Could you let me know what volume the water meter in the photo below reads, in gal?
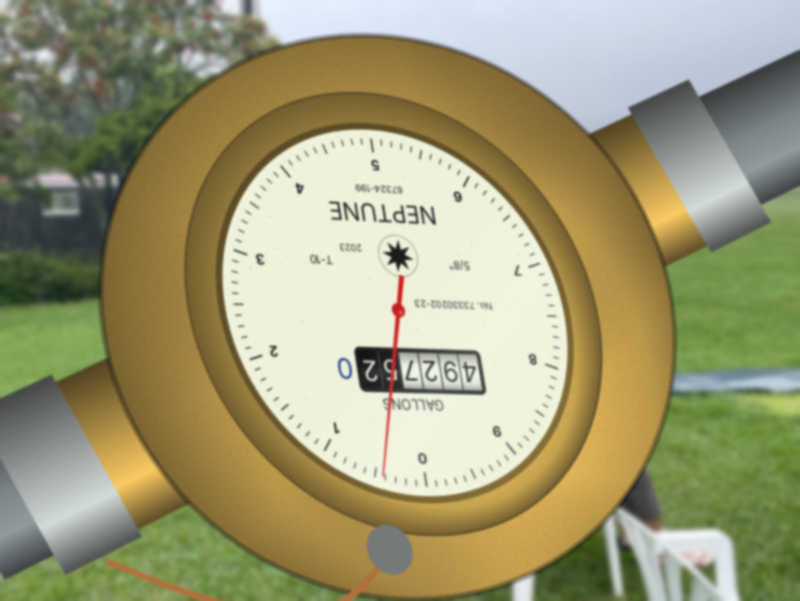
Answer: 4927520.4 gal
